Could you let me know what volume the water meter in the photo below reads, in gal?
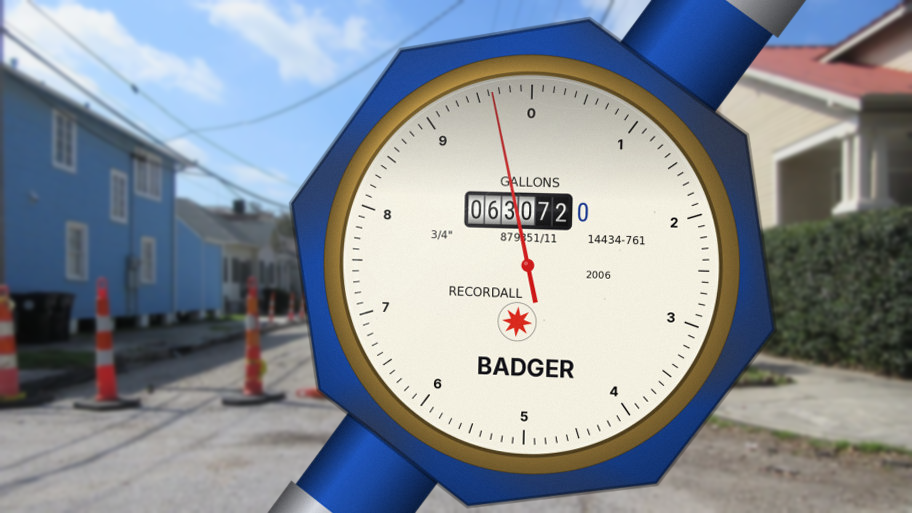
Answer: 630719.6 gal
